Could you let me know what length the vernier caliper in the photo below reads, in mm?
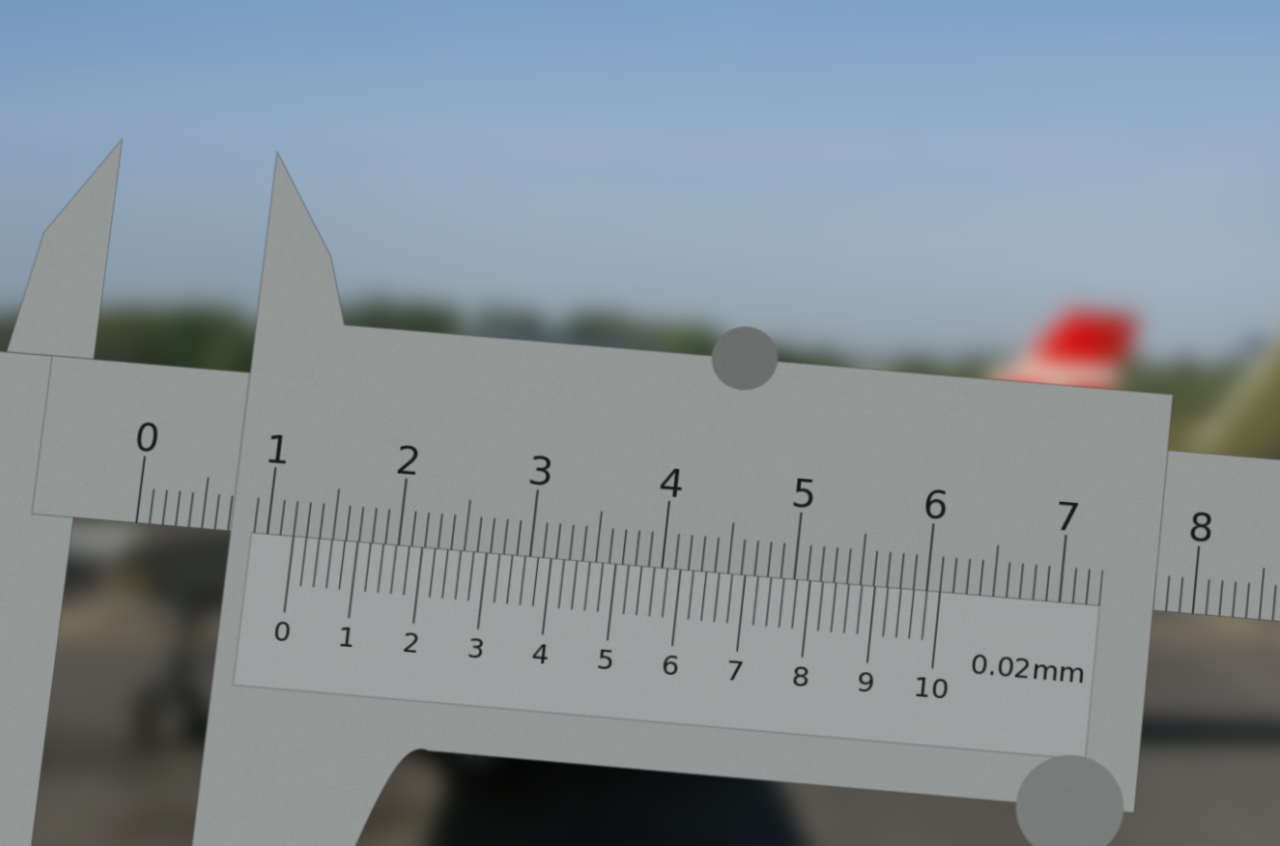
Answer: 12.0 mm
